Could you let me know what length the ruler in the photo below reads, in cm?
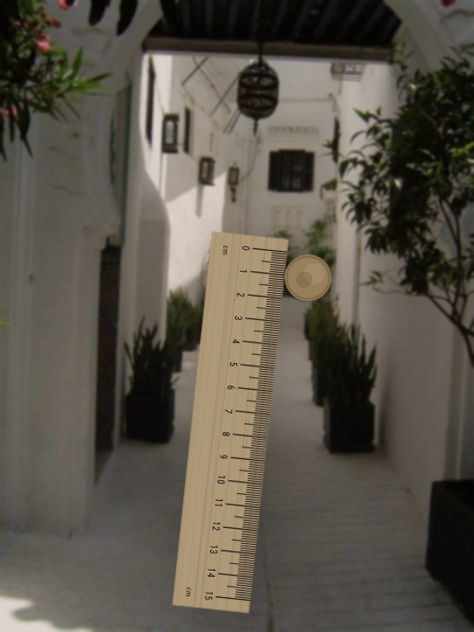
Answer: 2 cm
